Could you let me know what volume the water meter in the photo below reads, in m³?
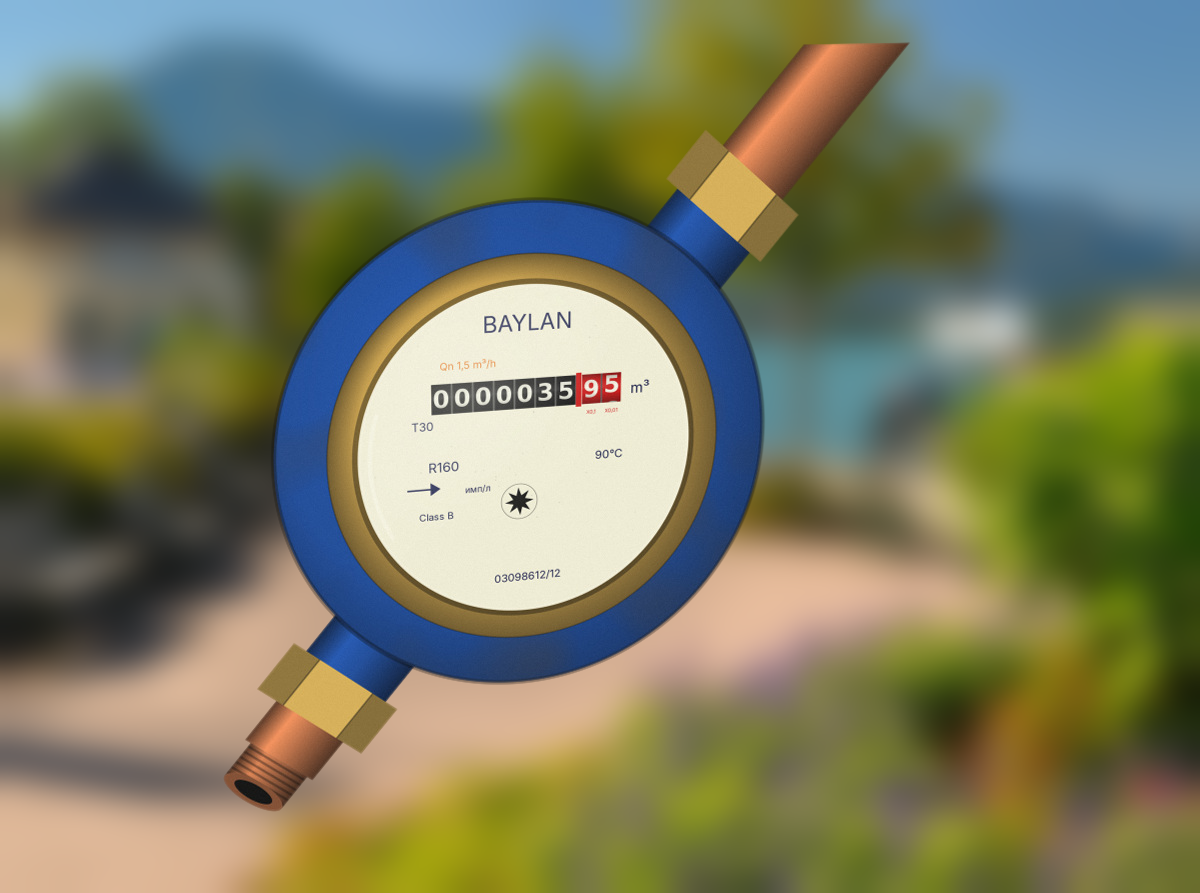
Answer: 35.95 m³
